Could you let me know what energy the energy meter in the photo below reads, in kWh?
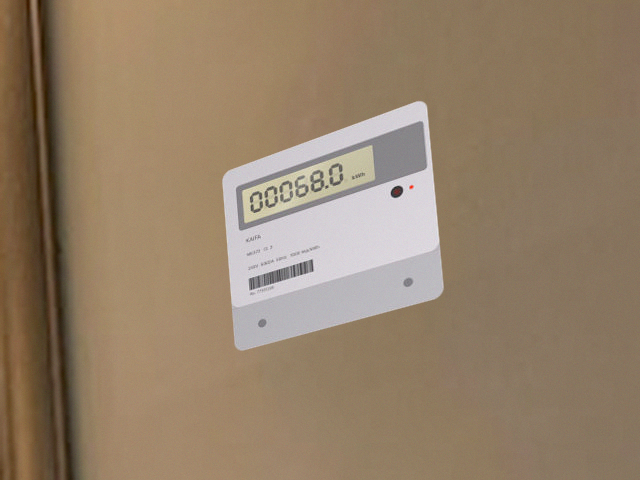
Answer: 68.0 kWh
